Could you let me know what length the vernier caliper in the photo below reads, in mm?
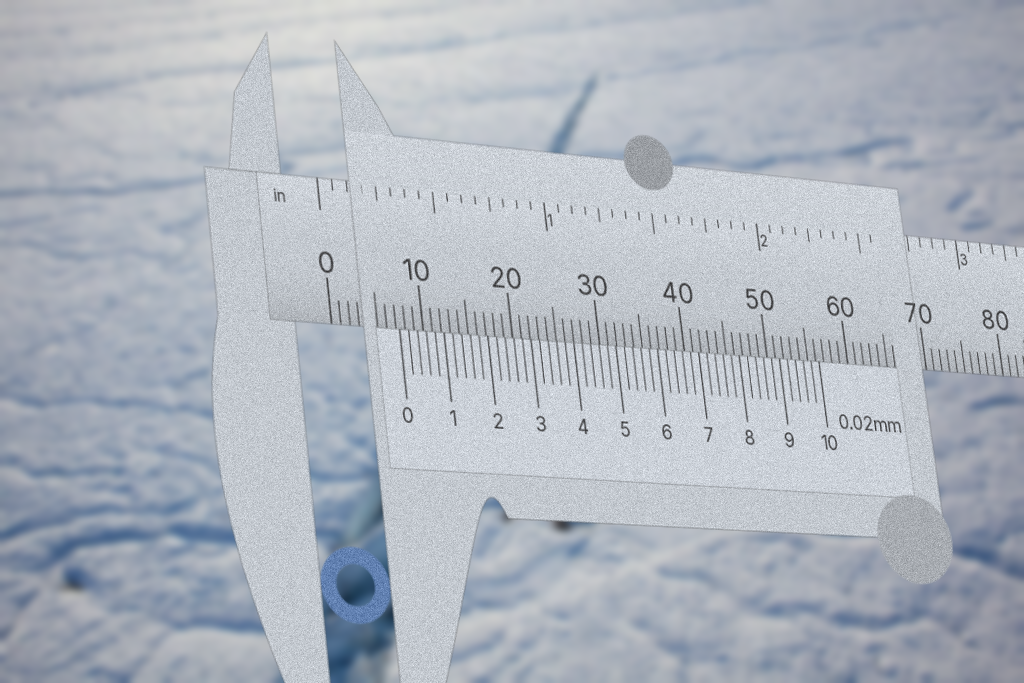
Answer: 7.4 mm
